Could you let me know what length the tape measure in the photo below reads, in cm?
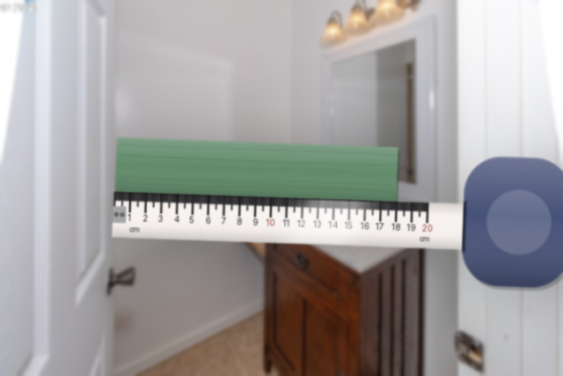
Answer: 18 cm
